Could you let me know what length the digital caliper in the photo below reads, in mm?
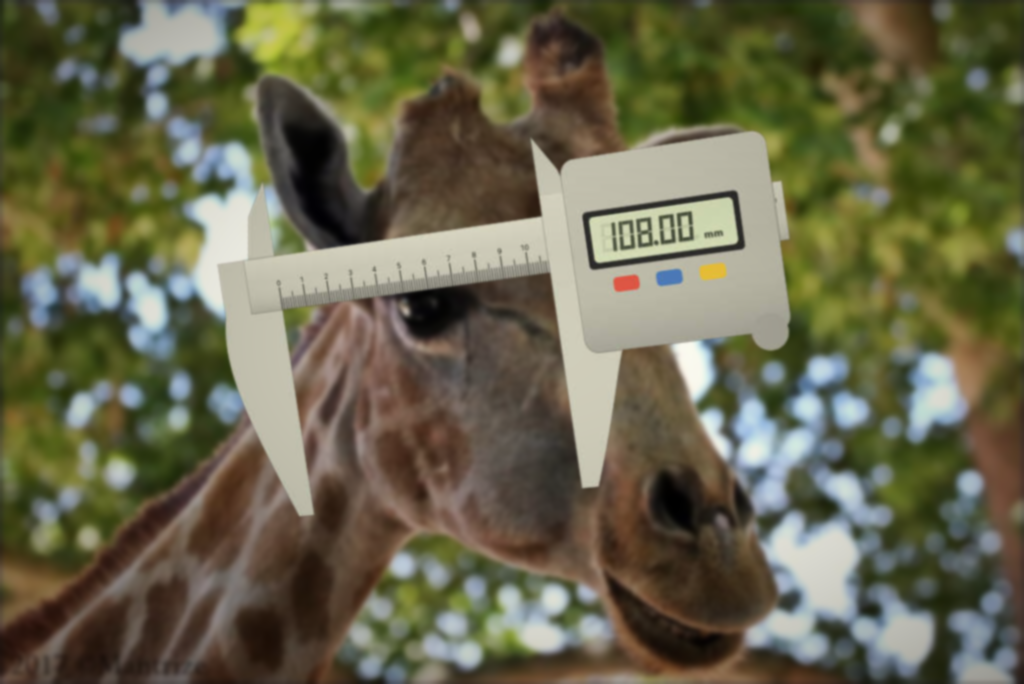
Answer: 108.00 mm
